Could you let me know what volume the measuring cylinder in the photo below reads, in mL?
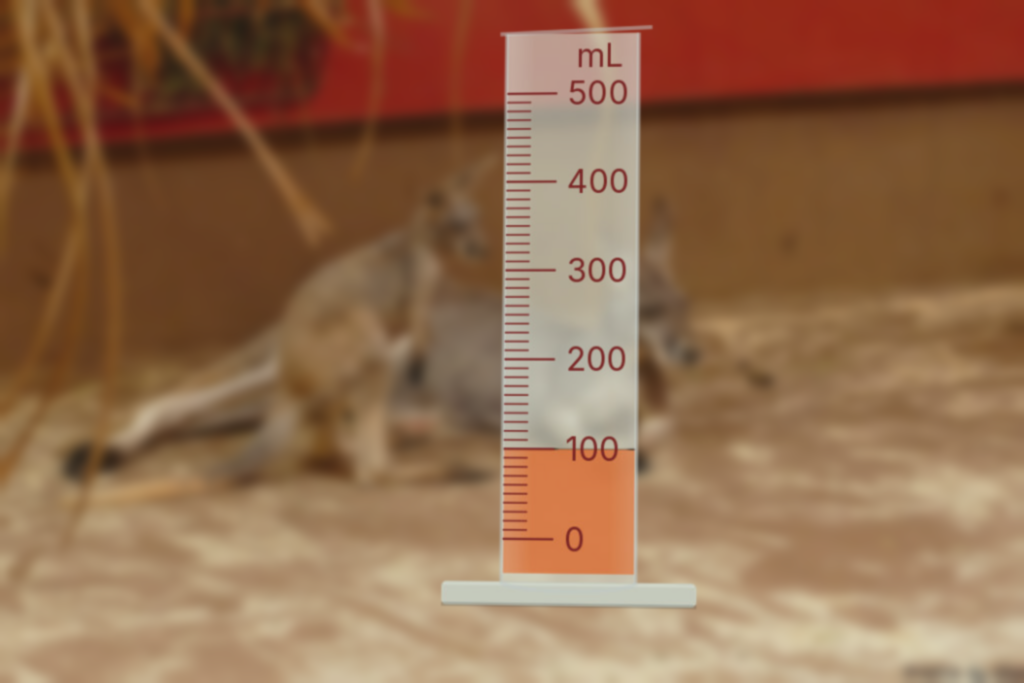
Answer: 100 mL
